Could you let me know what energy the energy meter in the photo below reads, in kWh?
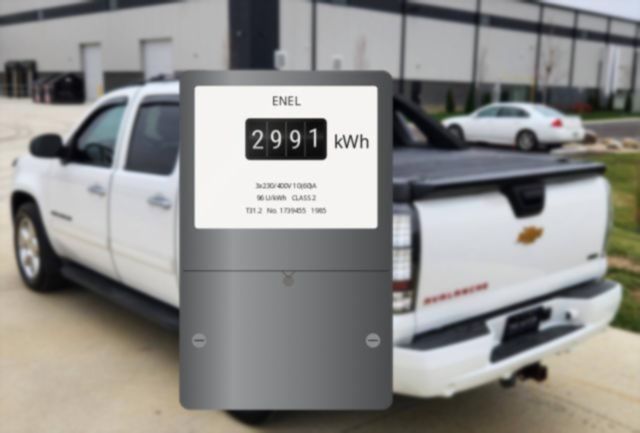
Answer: 2991 kWh
